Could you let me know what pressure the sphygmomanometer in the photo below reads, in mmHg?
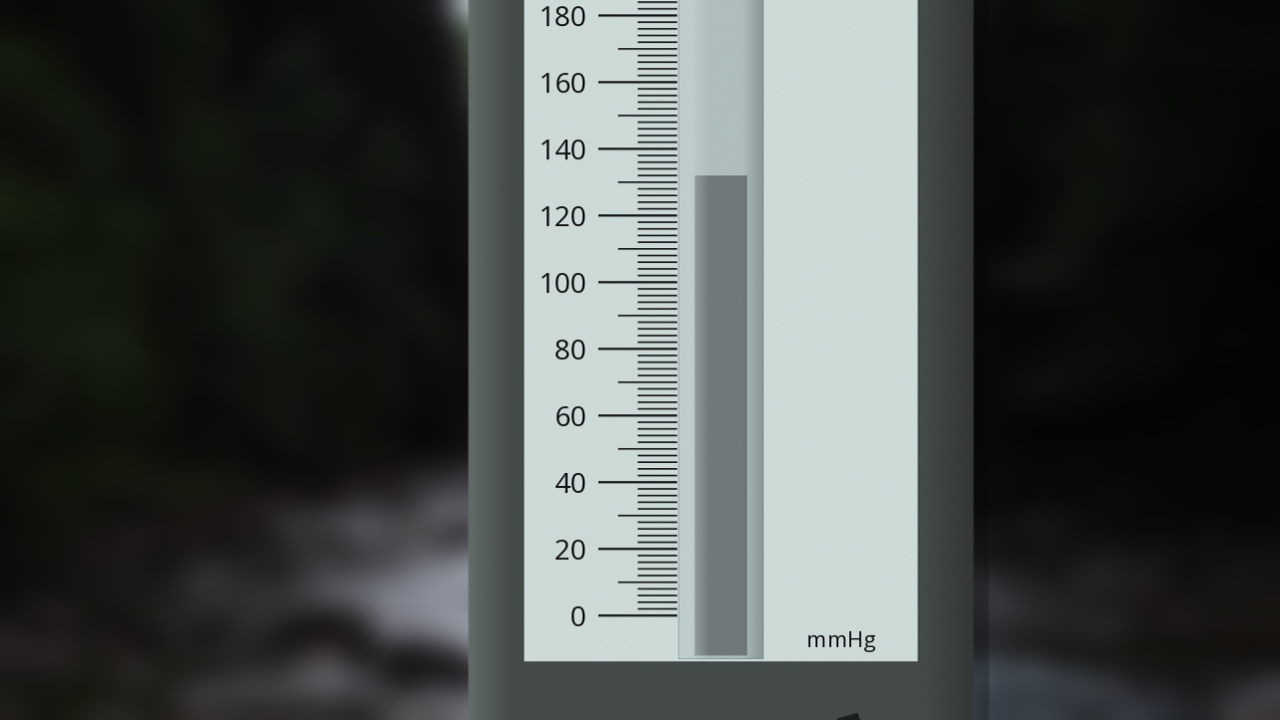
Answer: 132 mmHg
